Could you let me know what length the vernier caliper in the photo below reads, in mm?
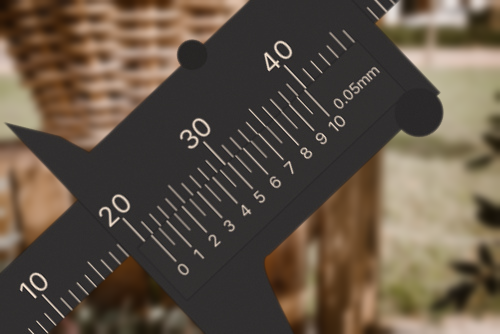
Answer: 20.8 mm
